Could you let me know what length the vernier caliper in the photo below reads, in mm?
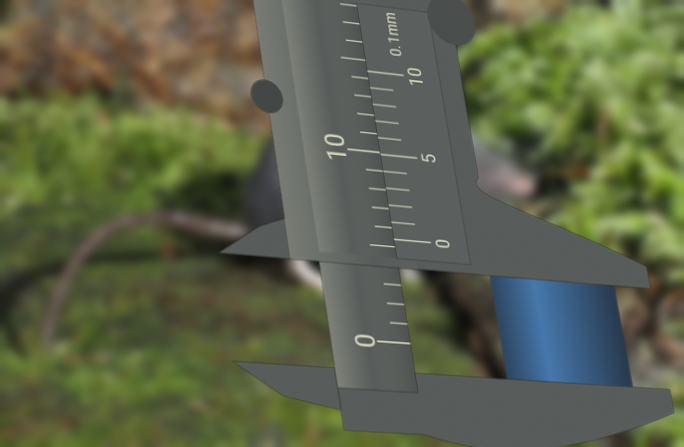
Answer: 5.4 mm
